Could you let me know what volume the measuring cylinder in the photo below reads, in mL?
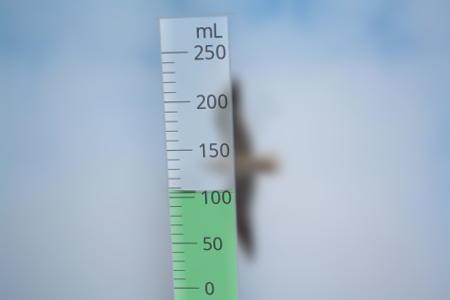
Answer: 105 mL
